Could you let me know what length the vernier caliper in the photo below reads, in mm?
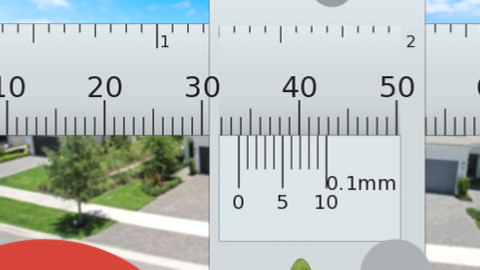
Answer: 33.8 mm
